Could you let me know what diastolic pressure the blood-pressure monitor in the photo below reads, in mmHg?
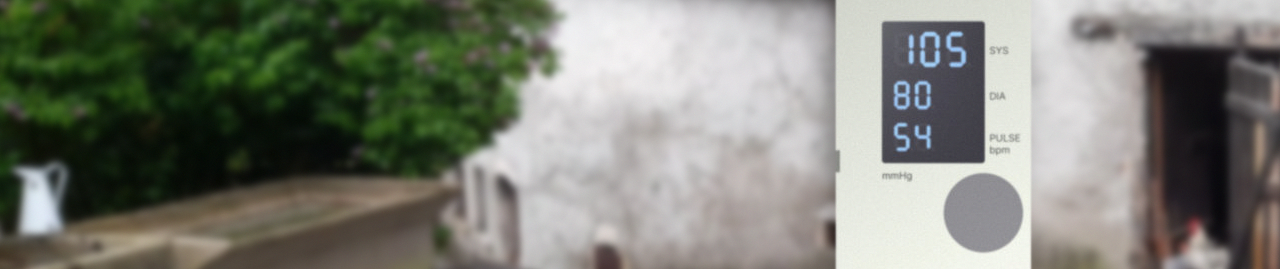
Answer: 80 mmHg
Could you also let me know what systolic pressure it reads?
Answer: 105 mmHg
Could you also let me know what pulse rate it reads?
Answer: 54 bpm
